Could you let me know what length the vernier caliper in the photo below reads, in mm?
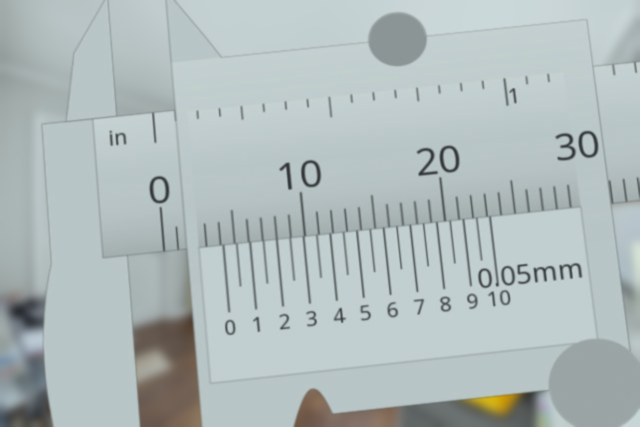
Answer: 4.2 mm
